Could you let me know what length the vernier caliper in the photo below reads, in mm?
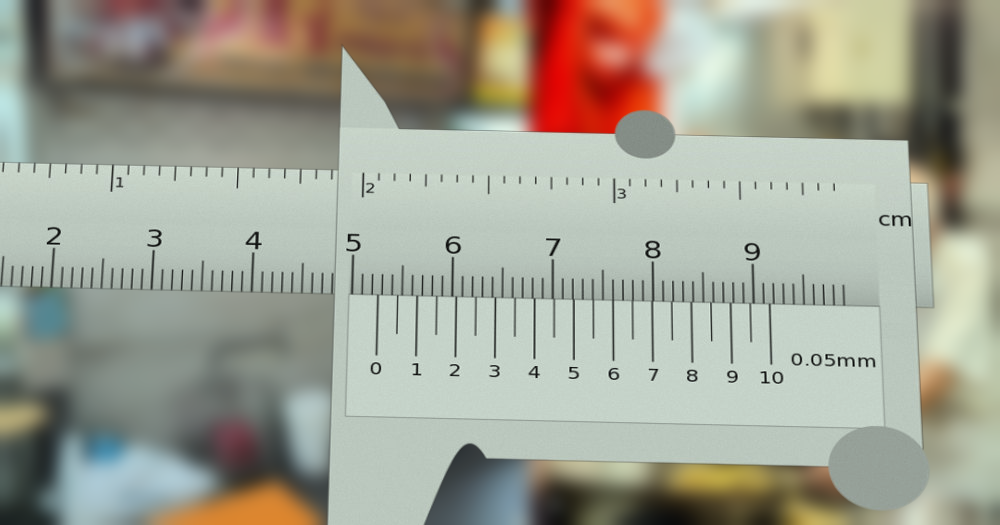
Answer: 52.6 mm
